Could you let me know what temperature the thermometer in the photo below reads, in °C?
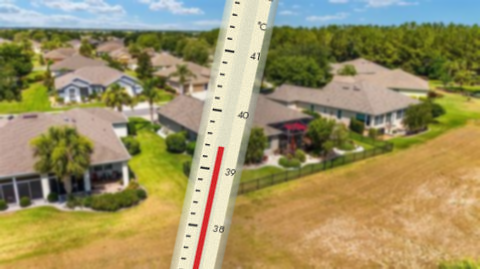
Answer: 39.4 °C
